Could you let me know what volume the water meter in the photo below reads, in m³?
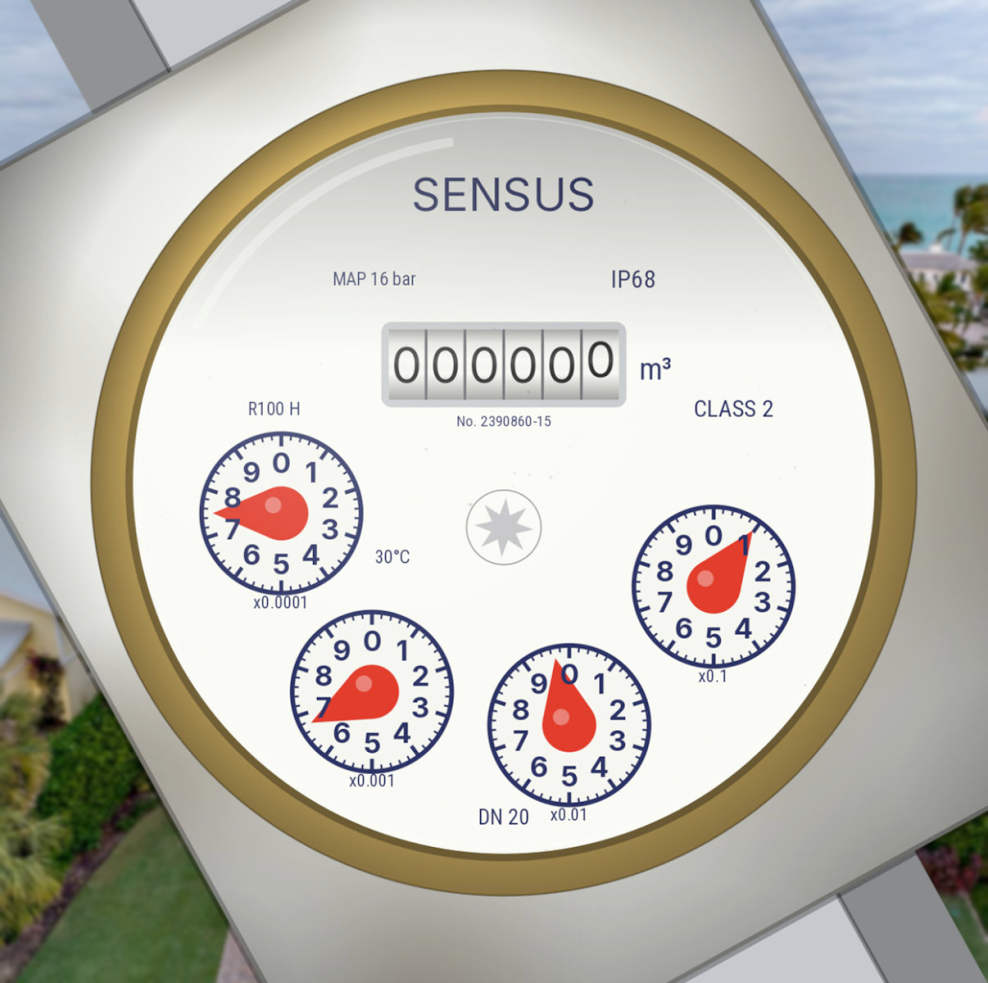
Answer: 0.0967 m³
